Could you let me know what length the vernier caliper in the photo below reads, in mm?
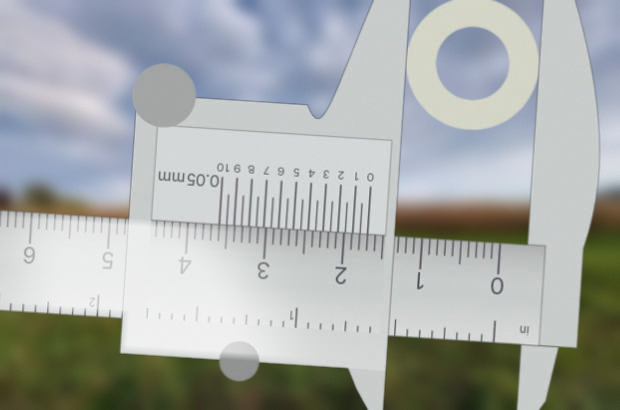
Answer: 17.0 mm
